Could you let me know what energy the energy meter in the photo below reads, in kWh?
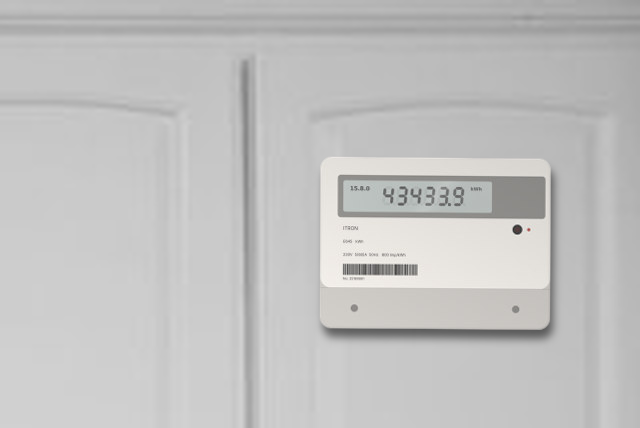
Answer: 43433.9 kWh
